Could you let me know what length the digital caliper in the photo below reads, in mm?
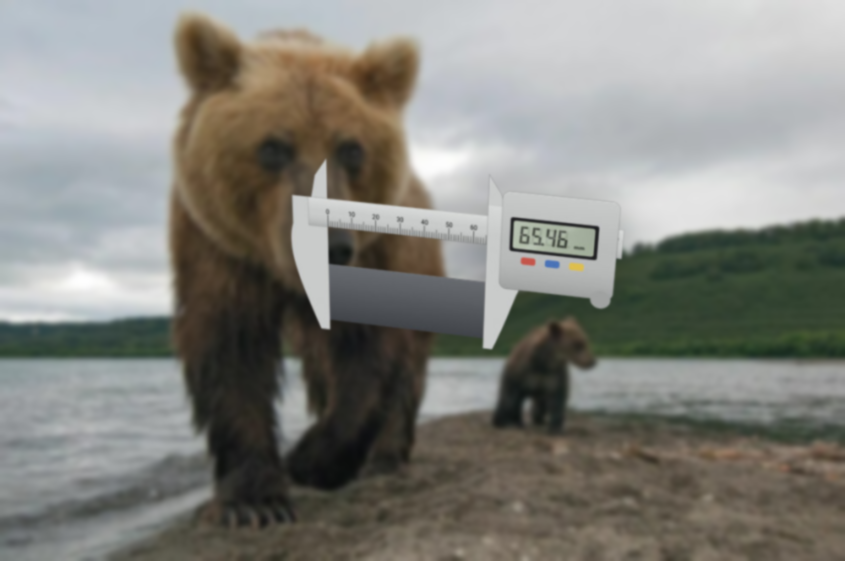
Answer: 65.46 mm
